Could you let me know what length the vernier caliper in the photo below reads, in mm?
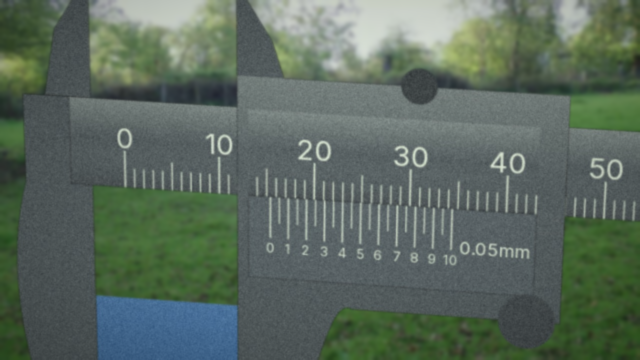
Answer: 15.4 mm
